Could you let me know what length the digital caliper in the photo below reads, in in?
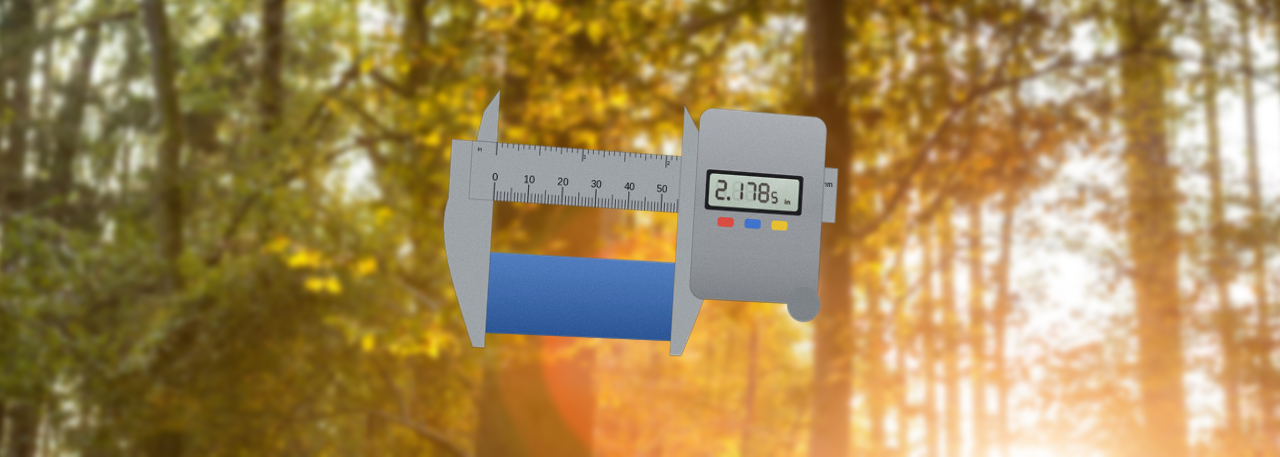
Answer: 2.1785 in
